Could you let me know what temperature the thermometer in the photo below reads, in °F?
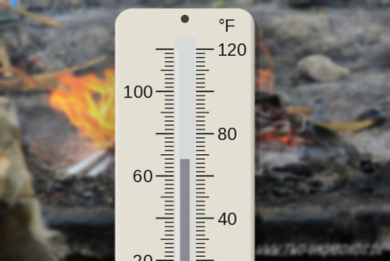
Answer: 68 °F
